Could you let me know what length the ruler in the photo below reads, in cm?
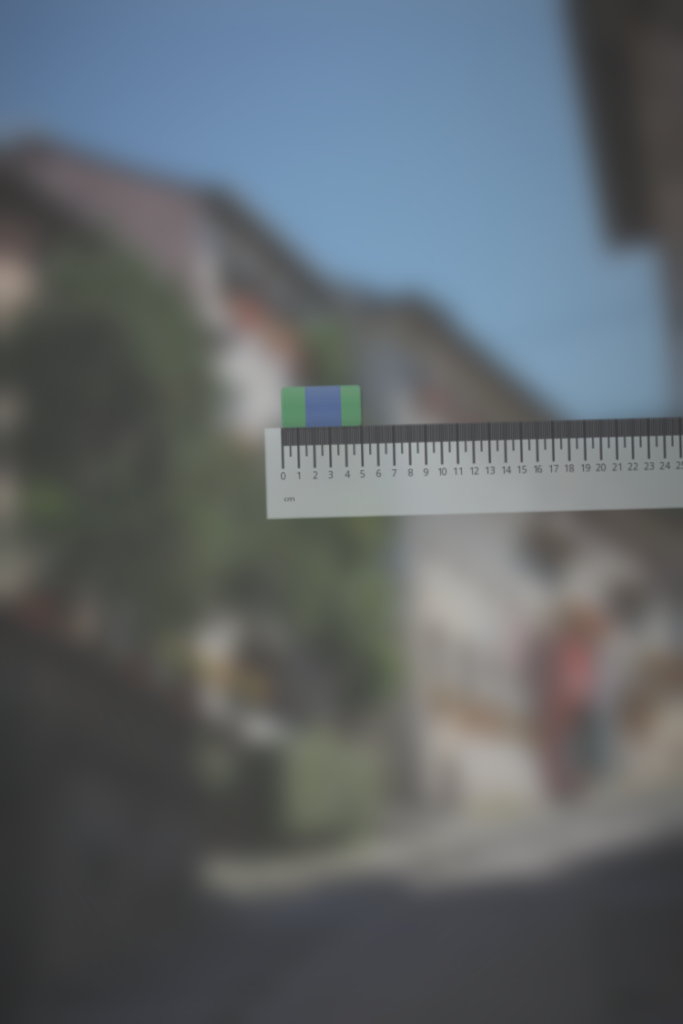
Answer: 5 cm
